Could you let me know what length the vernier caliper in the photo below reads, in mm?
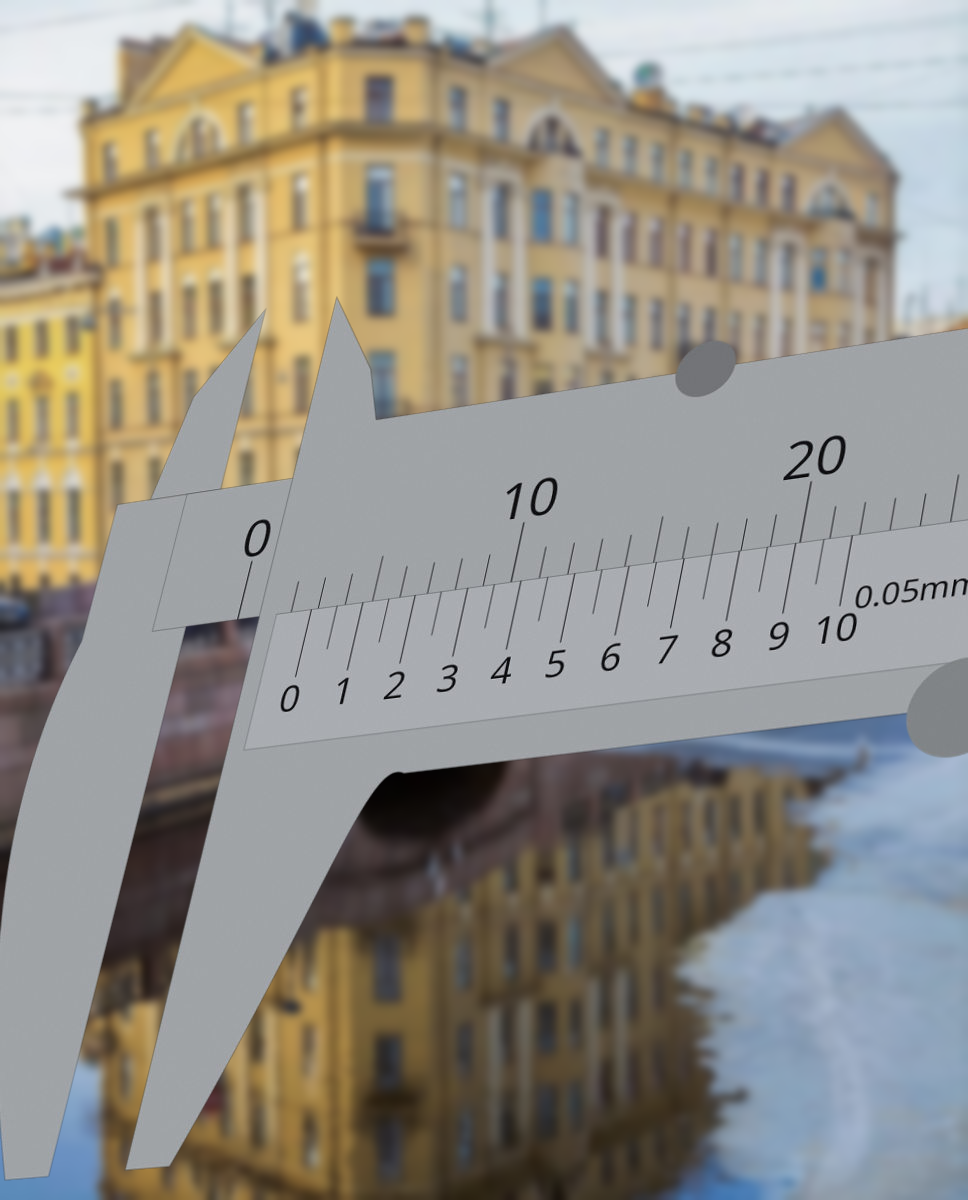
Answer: 2.75 mm
